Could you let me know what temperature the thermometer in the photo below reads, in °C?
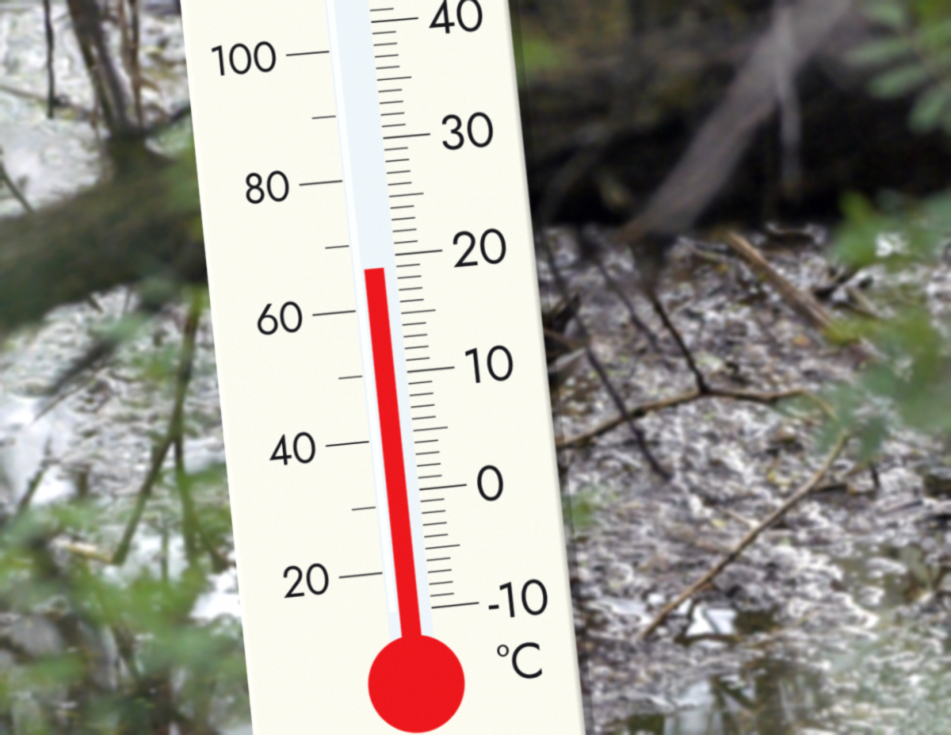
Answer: 19 °C
